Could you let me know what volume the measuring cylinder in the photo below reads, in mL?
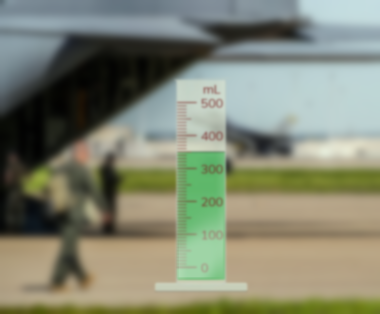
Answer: 350 mL
